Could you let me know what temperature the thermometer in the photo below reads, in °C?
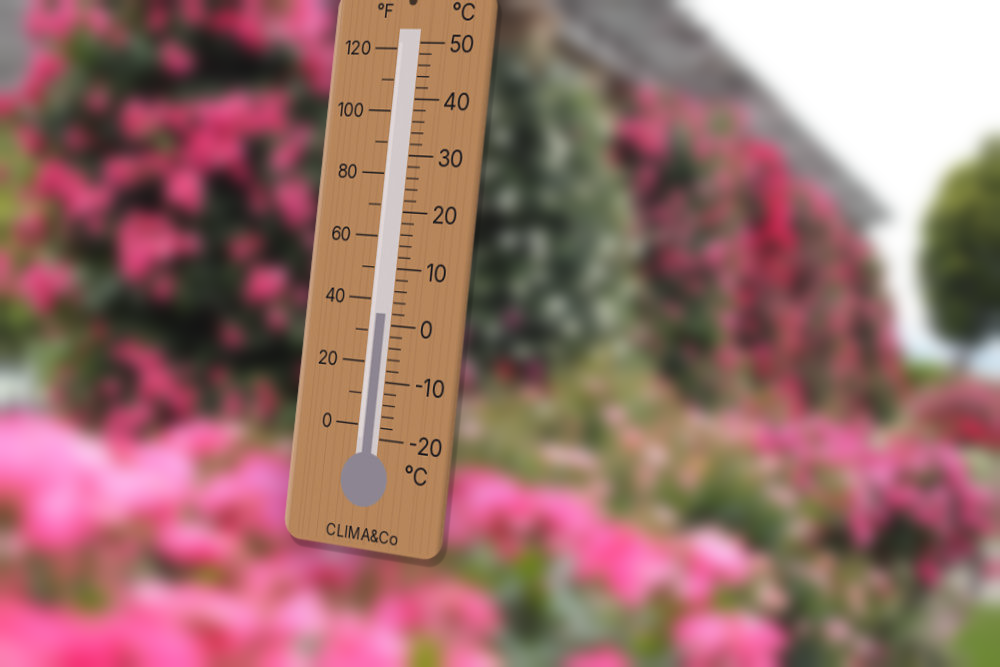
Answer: 2 °C
